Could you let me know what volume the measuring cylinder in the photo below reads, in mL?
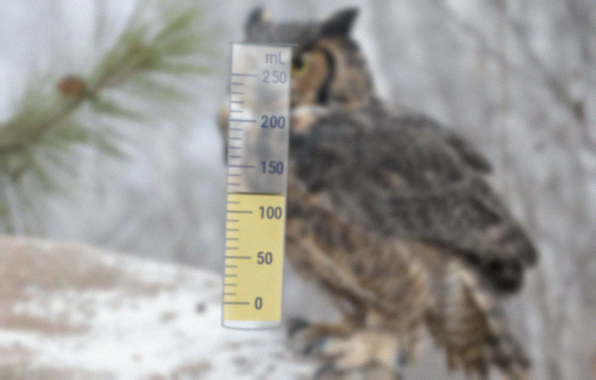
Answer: 120 mL
